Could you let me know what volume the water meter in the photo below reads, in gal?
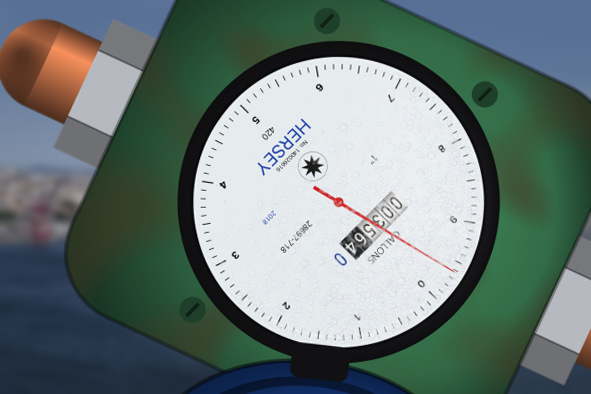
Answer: 35639.6 gal
